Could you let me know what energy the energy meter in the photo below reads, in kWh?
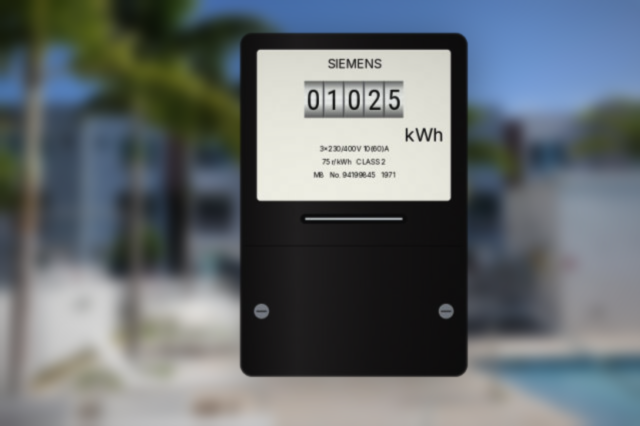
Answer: 1025 kWh
